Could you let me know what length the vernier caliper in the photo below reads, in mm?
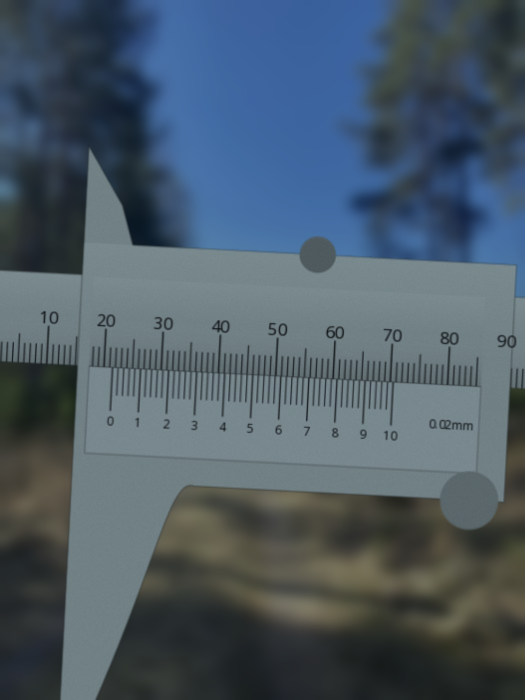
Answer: 21.5 mm
